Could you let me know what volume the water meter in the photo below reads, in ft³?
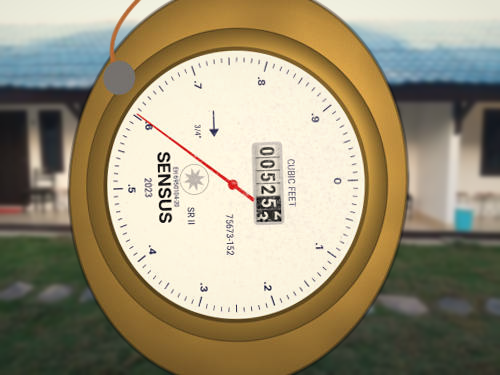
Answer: 5252.60 ft³
